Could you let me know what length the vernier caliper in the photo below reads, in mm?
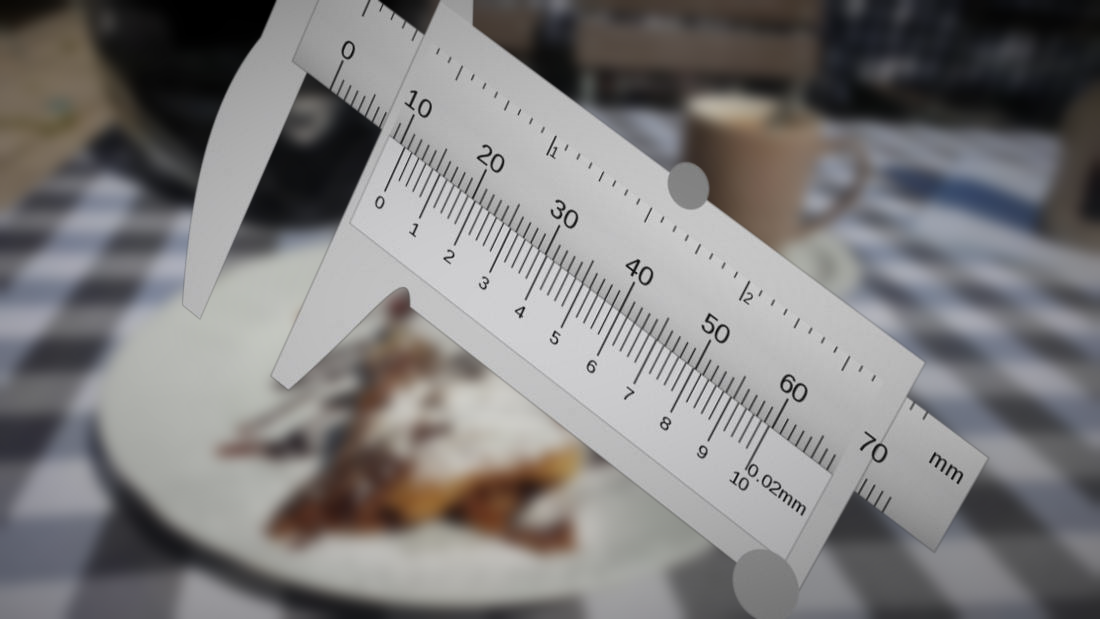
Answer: 10.6 mm
